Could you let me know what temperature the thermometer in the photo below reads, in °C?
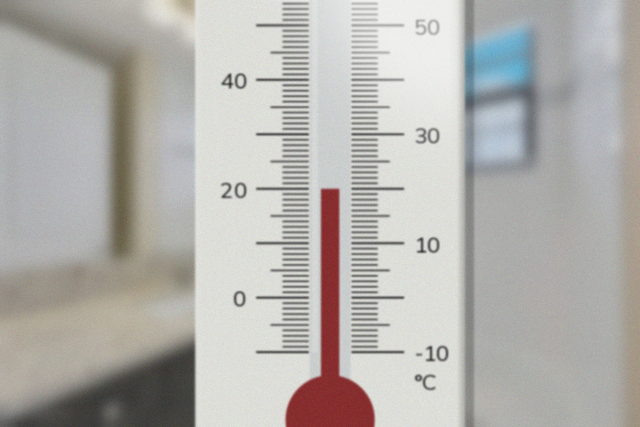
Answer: 20 °C
